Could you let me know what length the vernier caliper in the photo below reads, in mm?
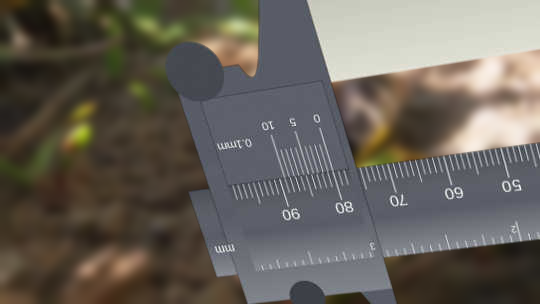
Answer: 80.0 mm
